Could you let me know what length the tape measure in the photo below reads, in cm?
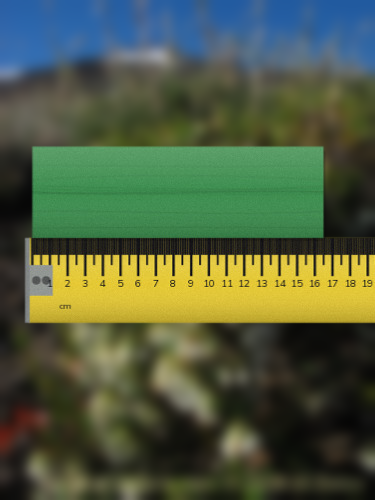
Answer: 16.5 cm
